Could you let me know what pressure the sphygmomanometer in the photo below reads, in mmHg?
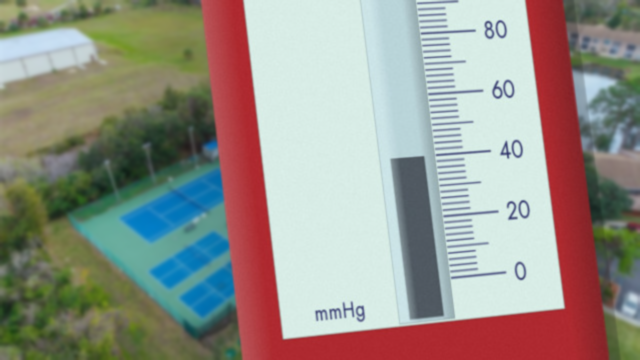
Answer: 40 mmHg
